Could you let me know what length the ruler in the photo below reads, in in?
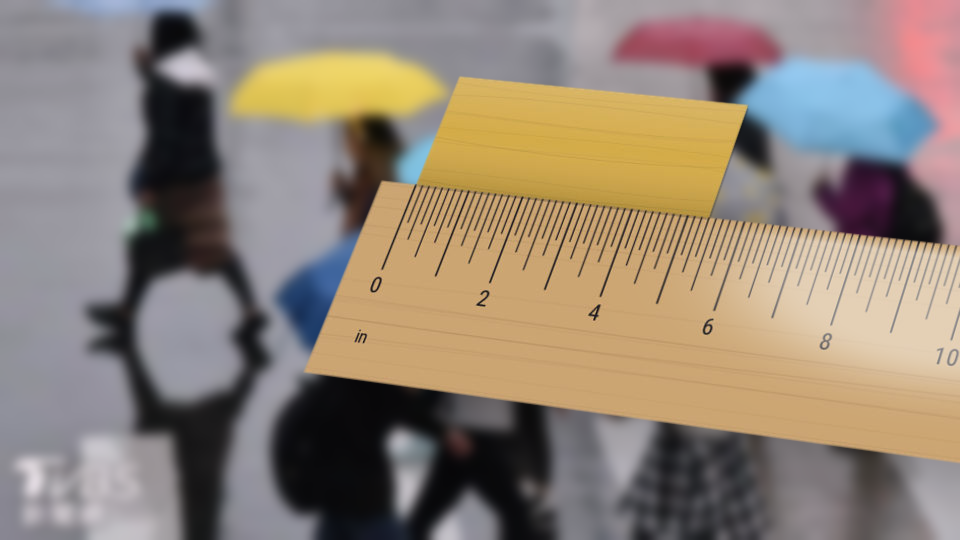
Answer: 5.375 in
